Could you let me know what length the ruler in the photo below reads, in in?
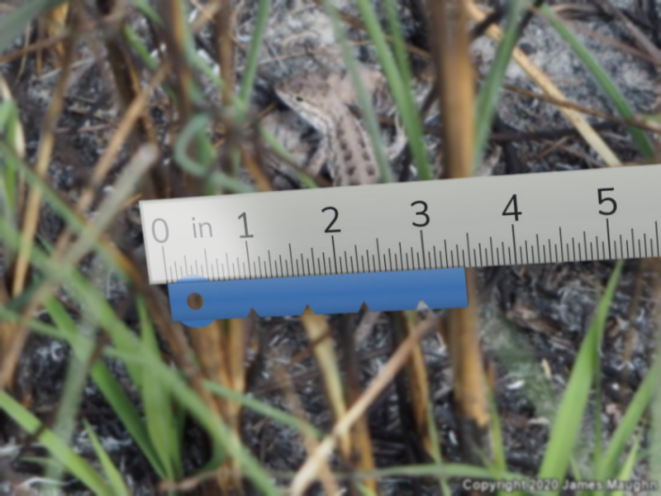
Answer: 3.4375 in
